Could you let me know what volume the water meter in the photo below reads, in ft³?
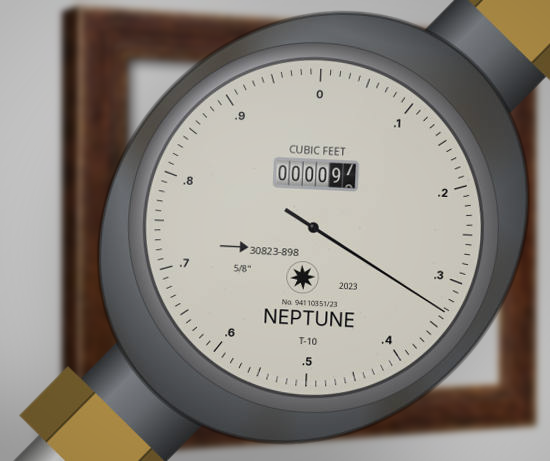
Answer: 97.33 ft³
